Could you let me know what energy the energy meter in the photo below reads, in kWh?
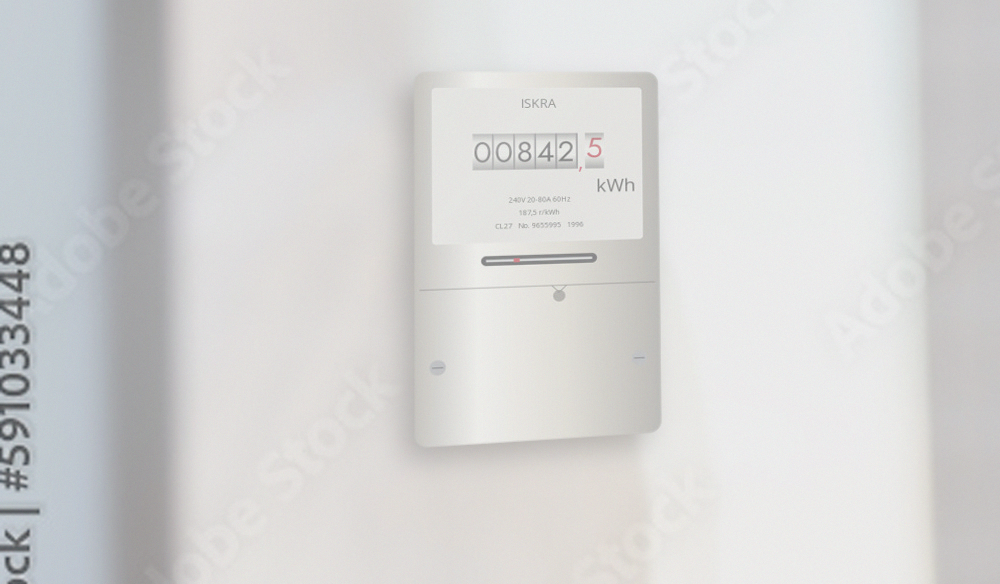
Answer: 842.5 kWh
